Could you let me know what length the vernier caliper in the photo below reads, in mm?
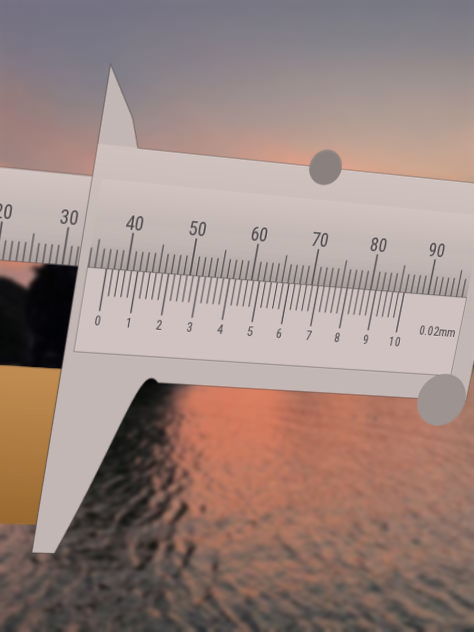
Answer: 36.8 mm
